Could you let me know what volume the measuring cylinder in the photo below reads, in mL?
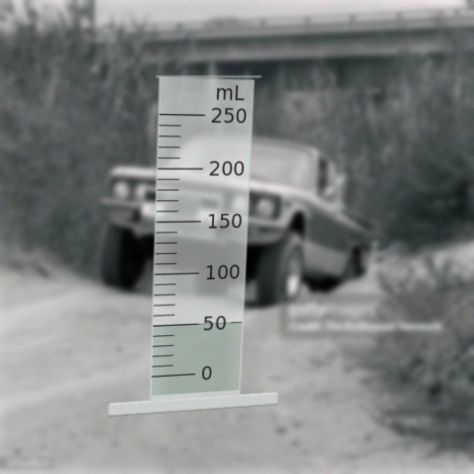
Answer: 50 mL
